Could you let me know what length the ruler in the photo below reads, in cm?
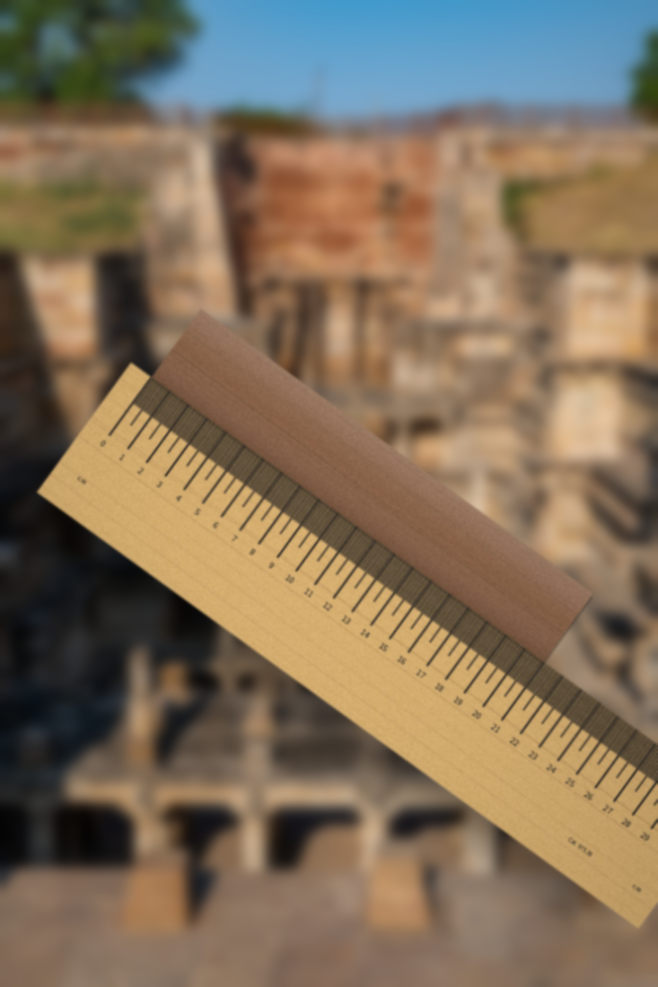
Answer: 21 cm
